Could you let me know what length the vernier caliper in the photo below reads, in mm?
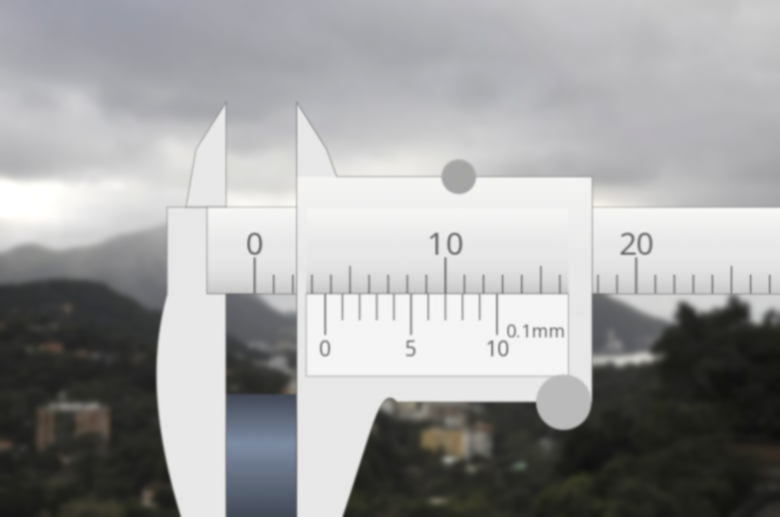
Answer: 3.7 mm
